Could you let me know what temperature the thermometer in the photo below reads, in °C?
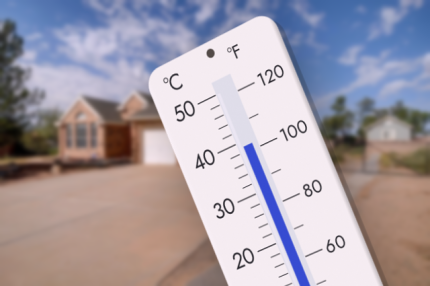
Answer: 39 °C
